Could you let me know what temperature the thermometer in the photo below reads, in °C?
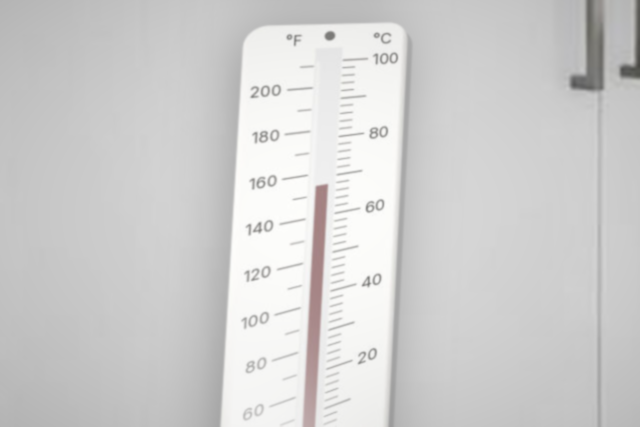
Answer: 68 °C
